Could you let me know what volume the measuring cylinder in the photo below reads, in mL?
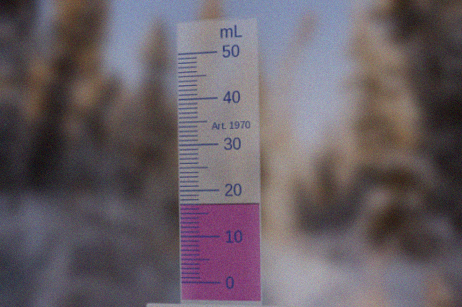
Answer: 17 mL
